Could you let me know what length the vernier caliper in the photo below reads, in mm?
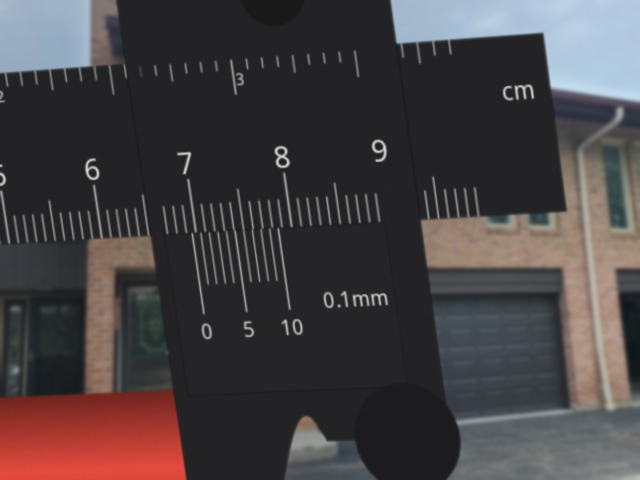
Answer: 69.6 mm
